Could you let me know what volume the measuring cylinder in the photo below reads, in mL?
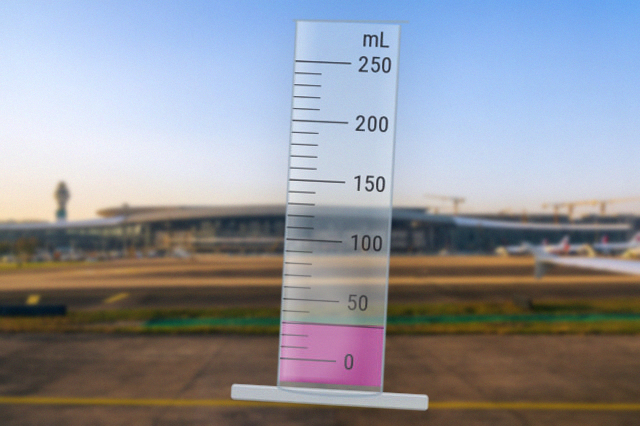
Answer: 30 mL
